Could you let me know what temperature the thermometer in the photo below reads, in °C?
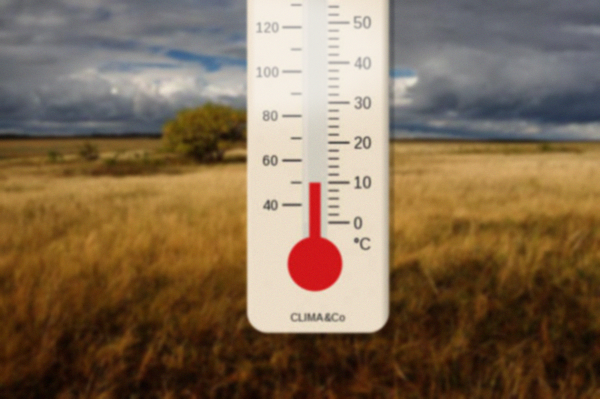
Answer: 10 °C
